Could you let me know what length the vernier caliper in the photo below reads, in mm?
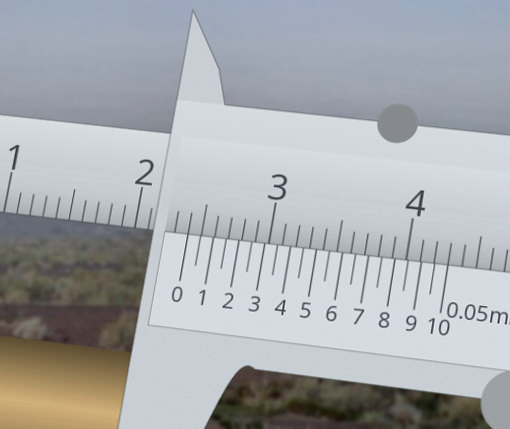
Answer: 24.0 mm
